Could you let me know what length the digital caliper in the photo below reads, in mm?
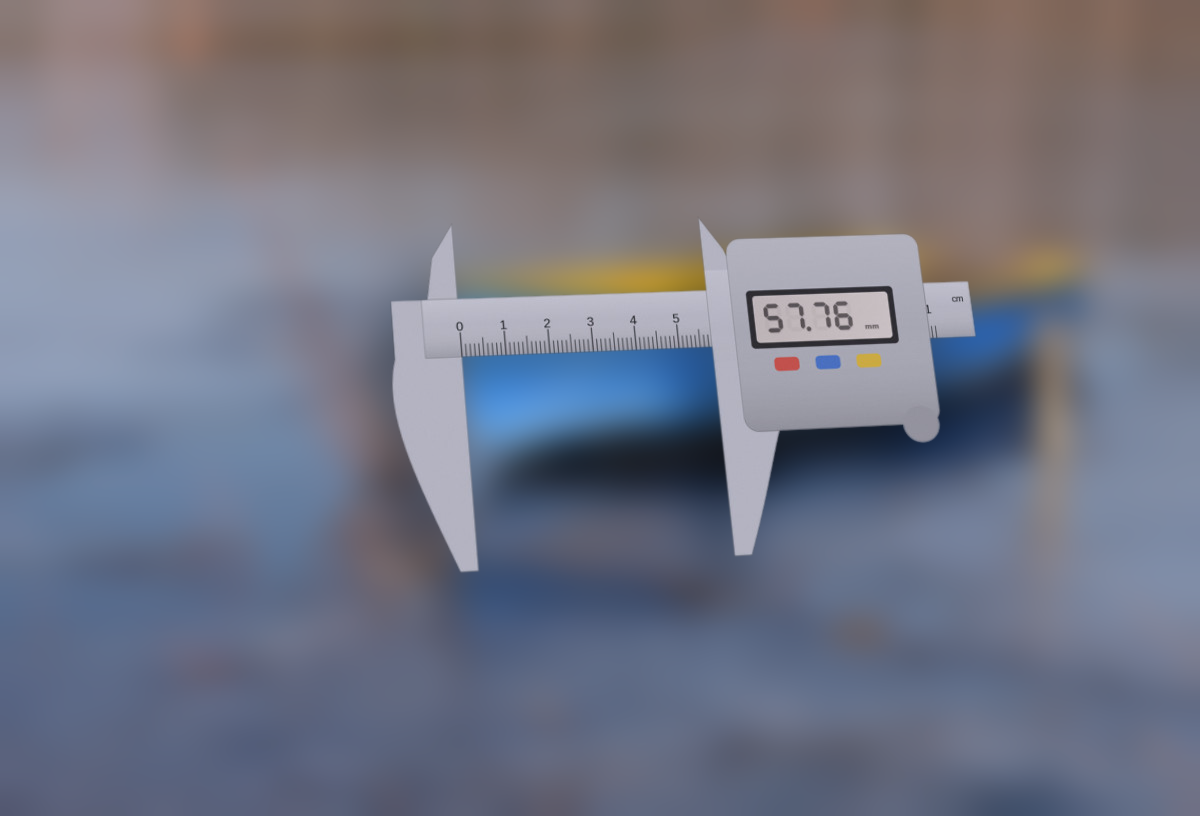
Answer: 57.76 mm
